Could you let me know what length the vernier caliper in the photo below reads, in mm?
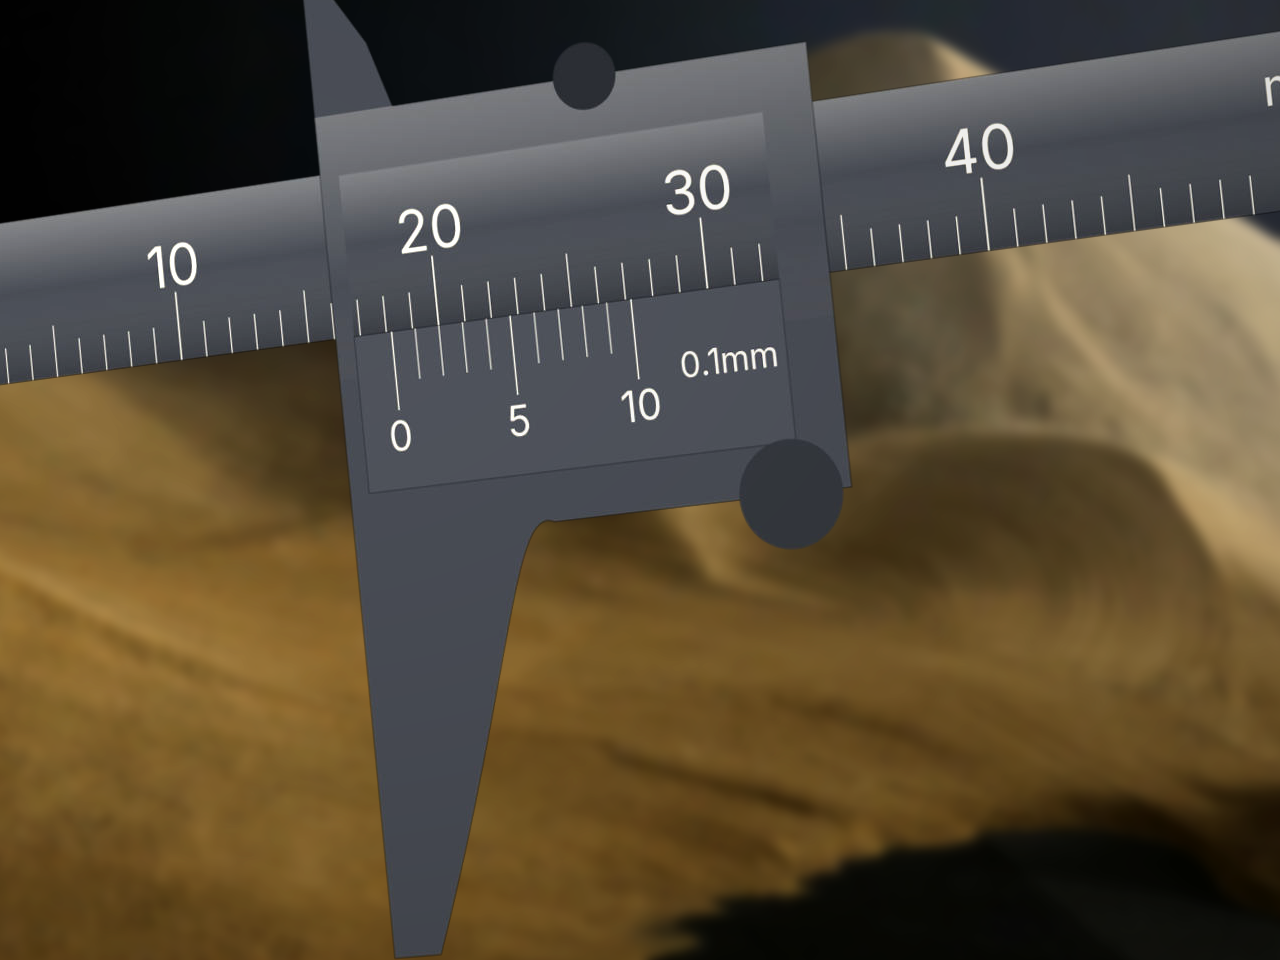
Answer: 18.2 mm
